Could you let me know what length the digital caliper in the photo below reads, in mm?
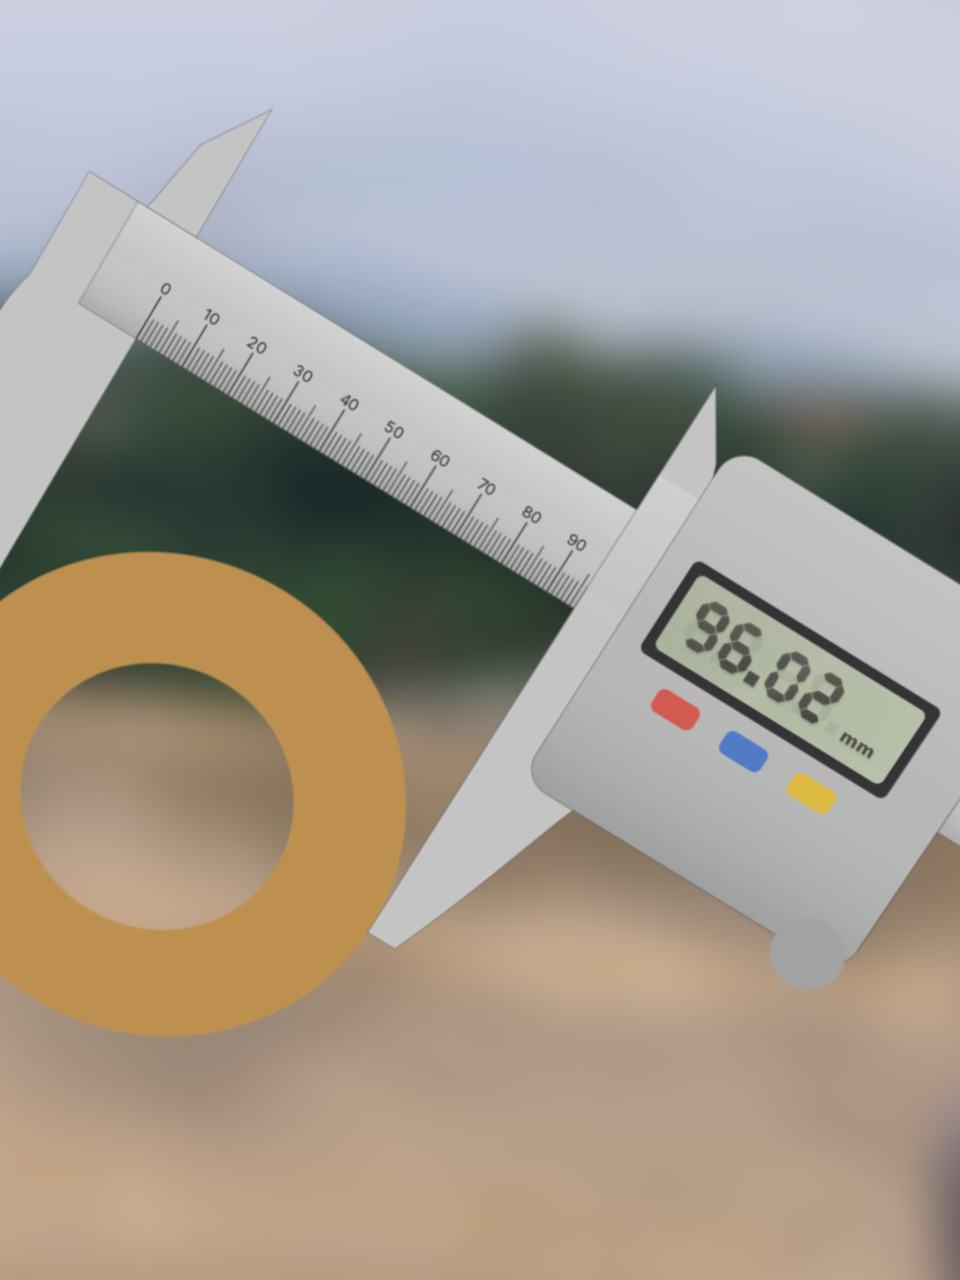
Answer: 96.02 mm
